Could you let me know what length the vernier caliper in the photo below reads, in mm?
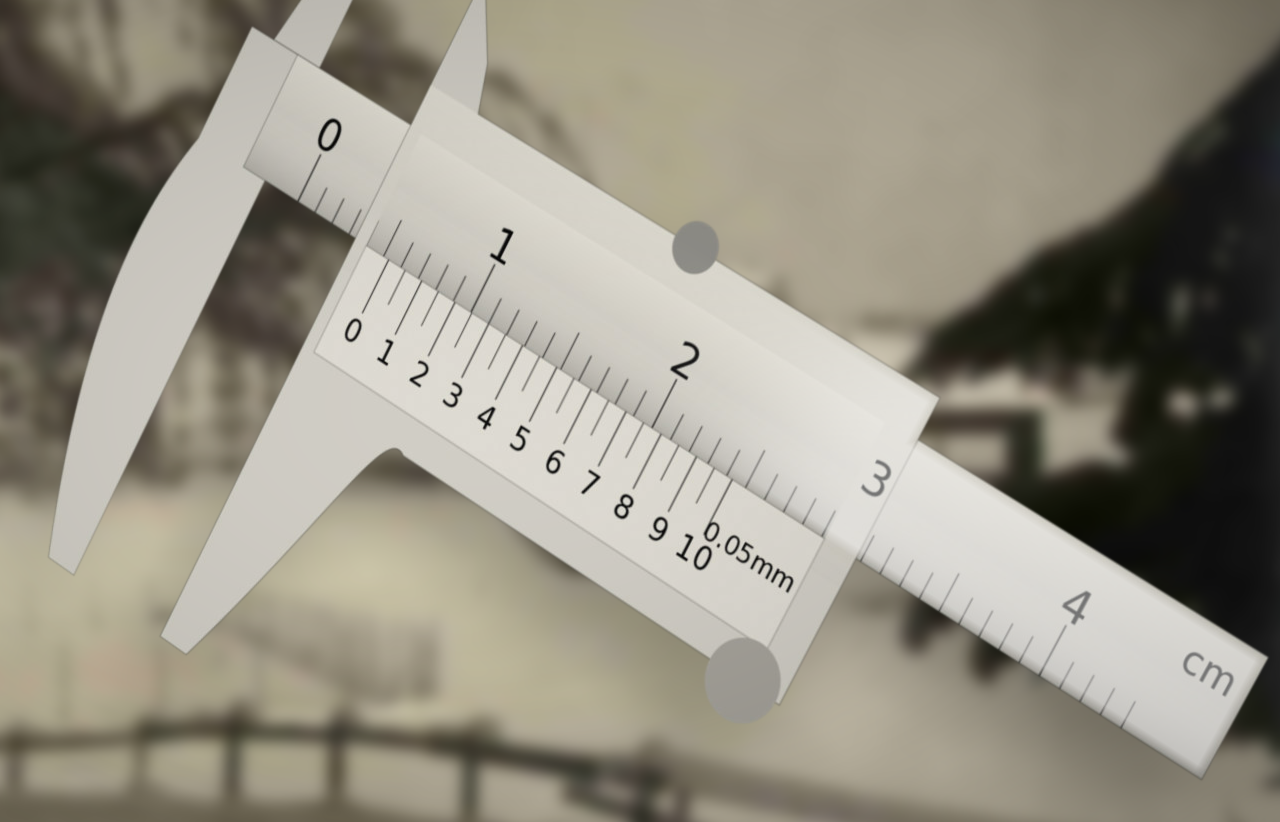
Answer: 5.3 mm
